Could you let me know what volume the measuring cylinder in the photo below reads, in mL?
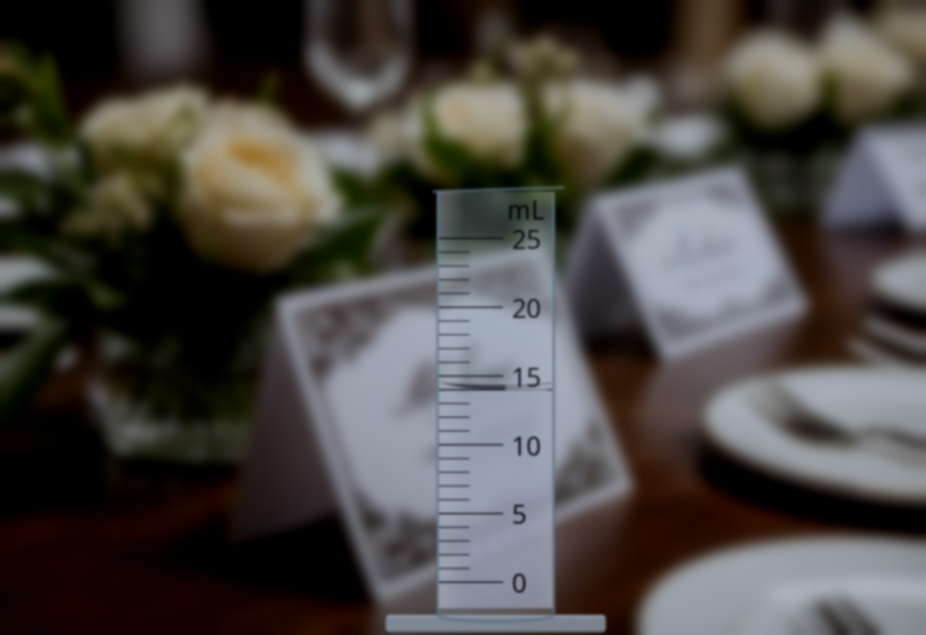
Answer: 14 mL
